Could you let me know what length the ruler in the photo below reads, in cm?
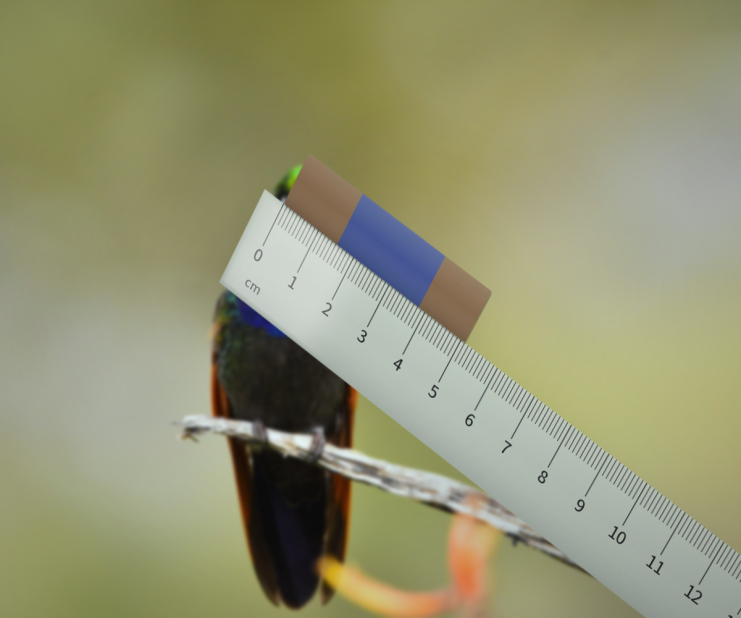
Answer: 5.1 cm
